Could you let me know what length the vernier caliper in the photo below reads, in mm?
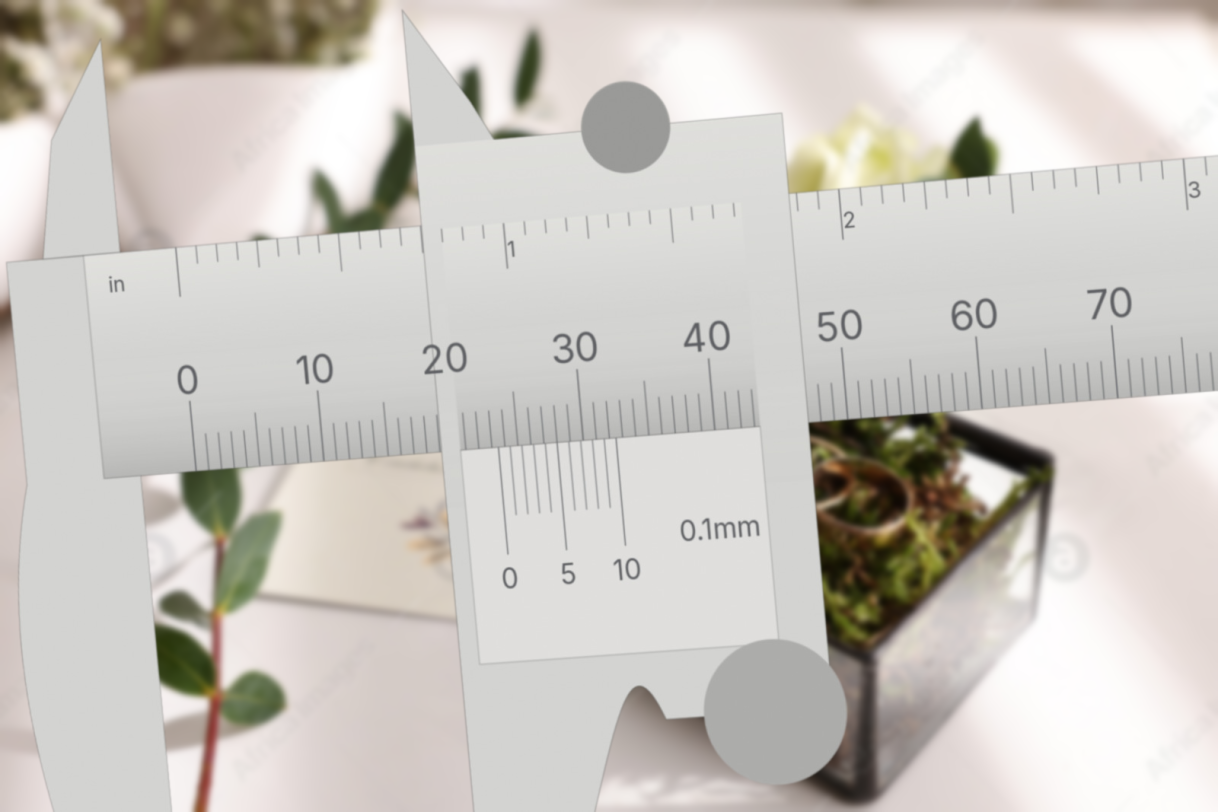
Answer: 23.5 mm
